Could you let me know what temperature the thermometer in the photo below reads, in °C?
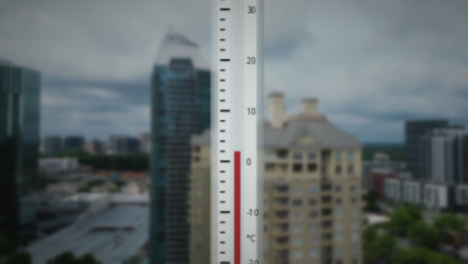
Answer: 2 °C
